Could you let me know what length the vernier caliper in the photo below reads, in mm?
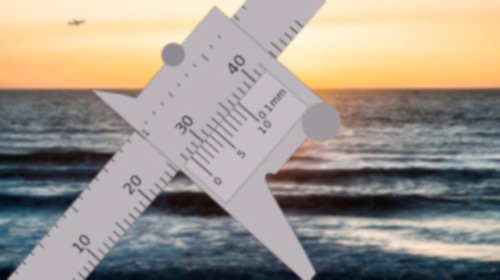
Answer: 27.6 mm
